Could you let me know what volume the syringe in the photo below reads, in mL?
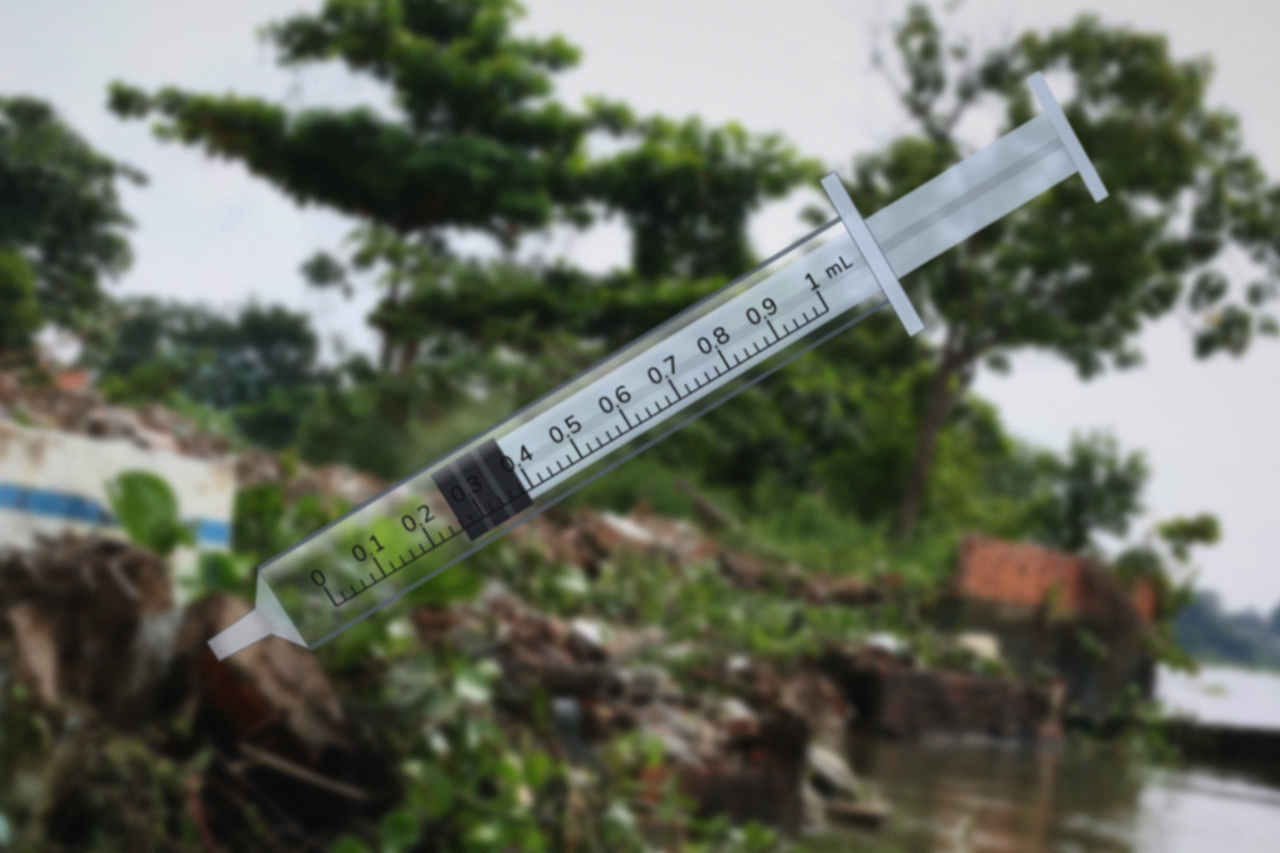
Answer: 0.26 mL
